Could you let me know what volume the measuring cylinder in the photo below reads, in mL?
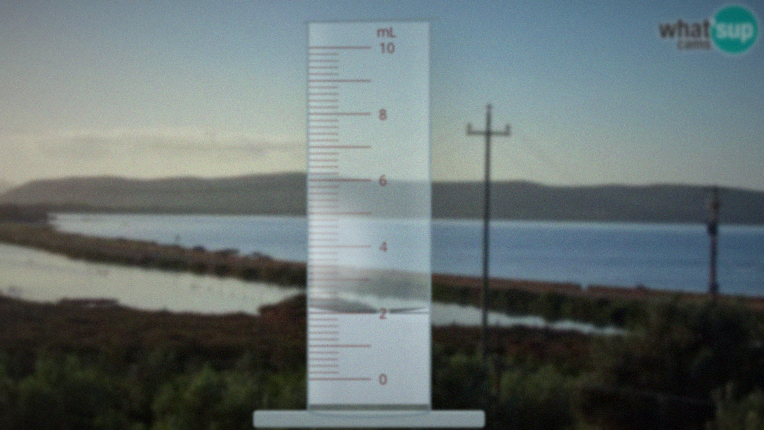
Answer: 2 mL
